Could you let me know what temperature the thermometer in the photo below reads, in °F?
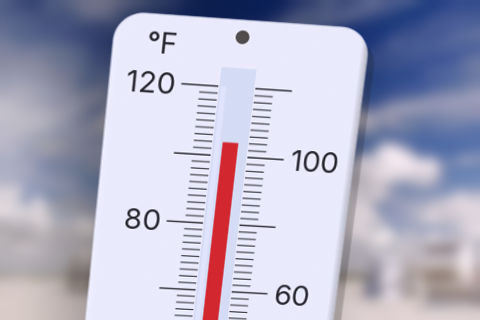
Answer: 104 °F
